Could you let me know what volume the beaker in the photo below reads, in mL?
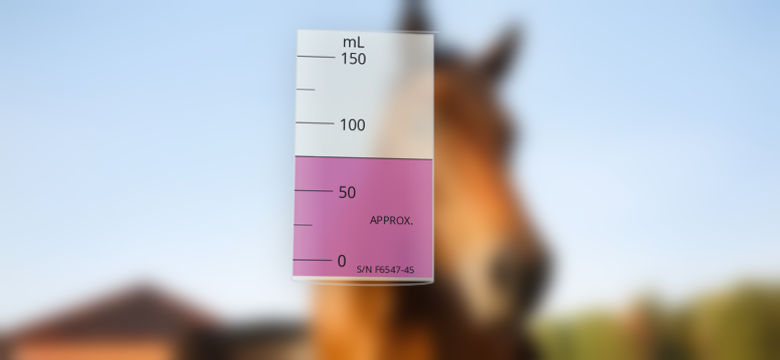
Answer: 75 mL
